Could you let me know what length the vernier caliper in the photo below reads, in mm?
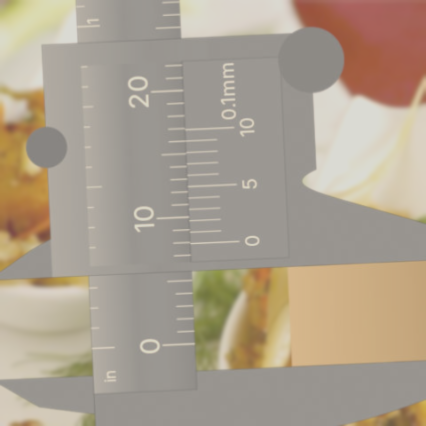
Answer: 7.9 mm
